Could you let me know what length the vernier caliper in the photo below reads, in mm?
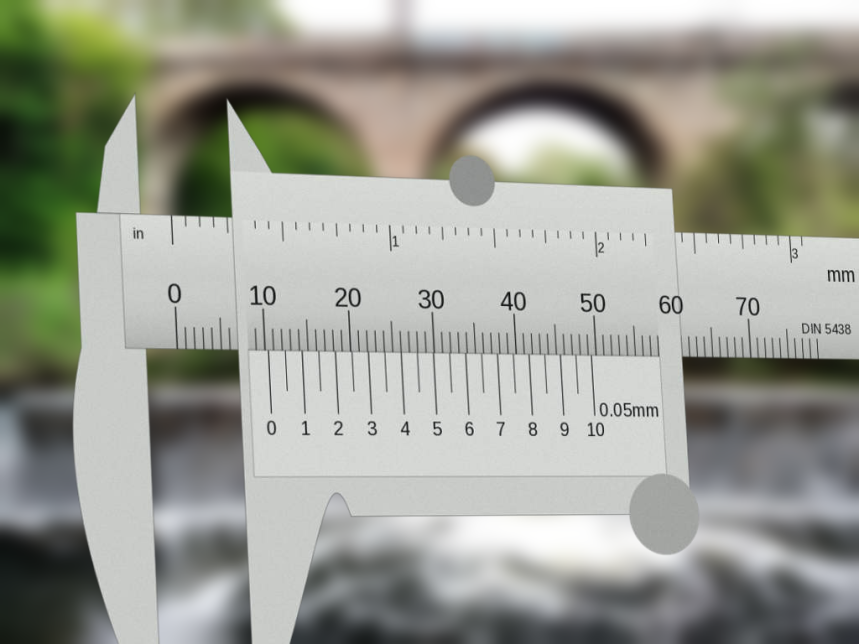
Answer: 10.4 mm
